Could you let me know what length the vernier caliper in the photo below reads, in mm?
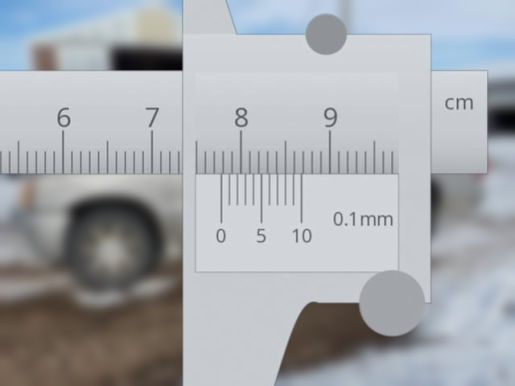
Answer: 77.8 mm
